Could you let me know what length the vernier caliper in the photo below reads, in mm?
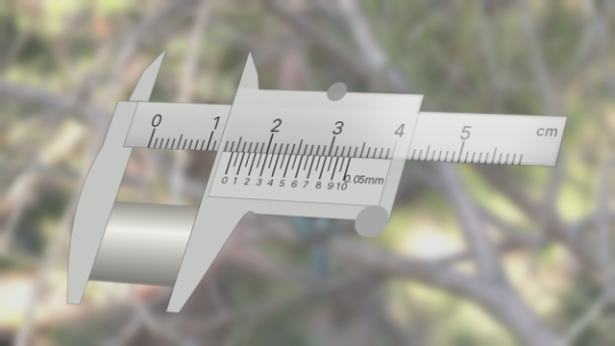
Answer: 14.4 mm
